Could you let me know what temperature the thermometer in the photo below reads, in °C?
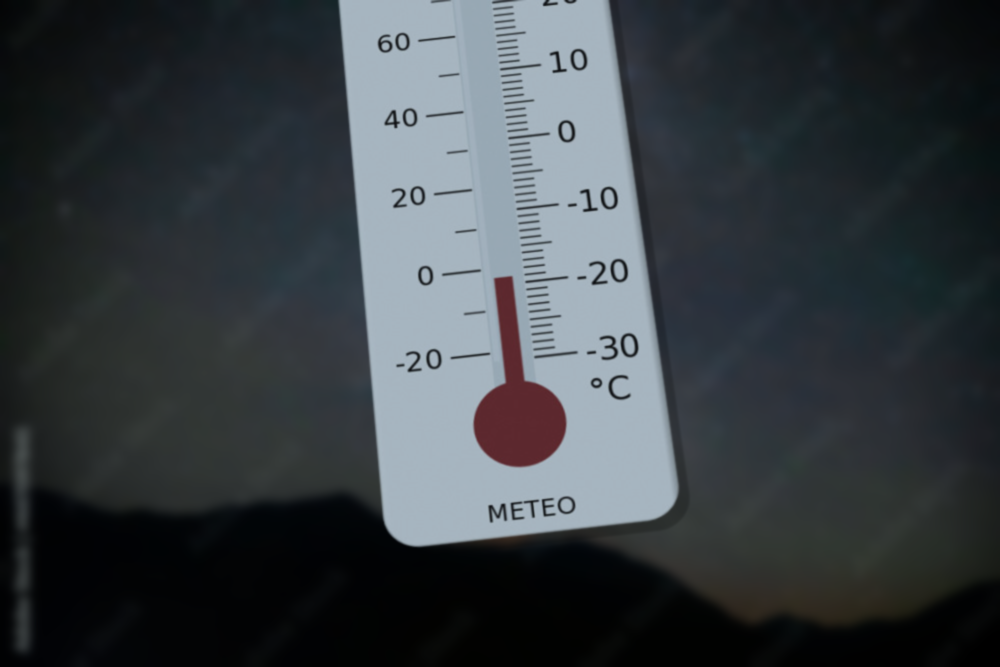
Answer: -19 °C
